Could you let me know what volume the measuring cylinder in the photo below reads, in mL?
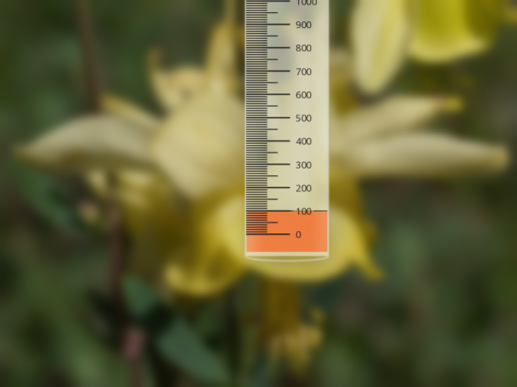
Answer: 100 mL
